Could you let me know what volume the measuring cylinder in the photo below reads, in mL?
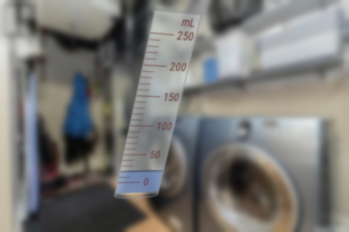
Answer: 20 mL
